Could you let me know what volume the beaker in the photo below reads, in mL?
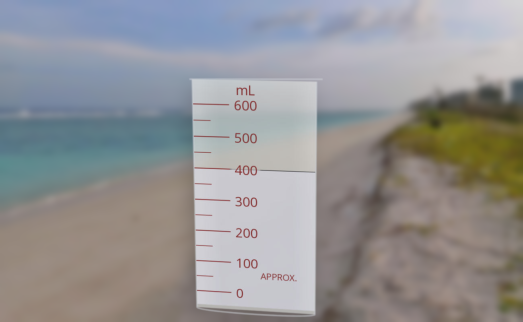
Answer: 400 mL
